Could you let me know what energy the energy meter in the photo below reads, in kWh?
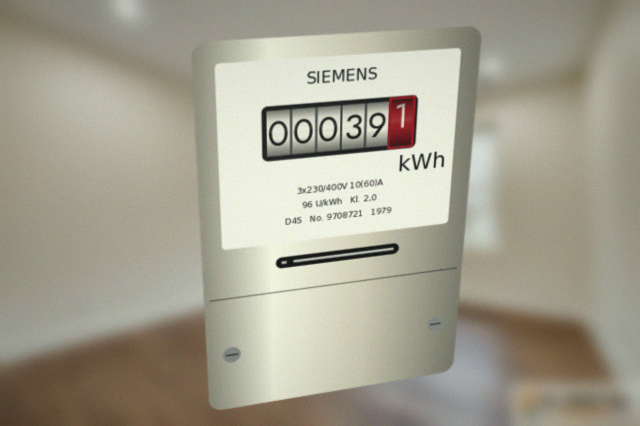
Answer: 39.1 kWh
